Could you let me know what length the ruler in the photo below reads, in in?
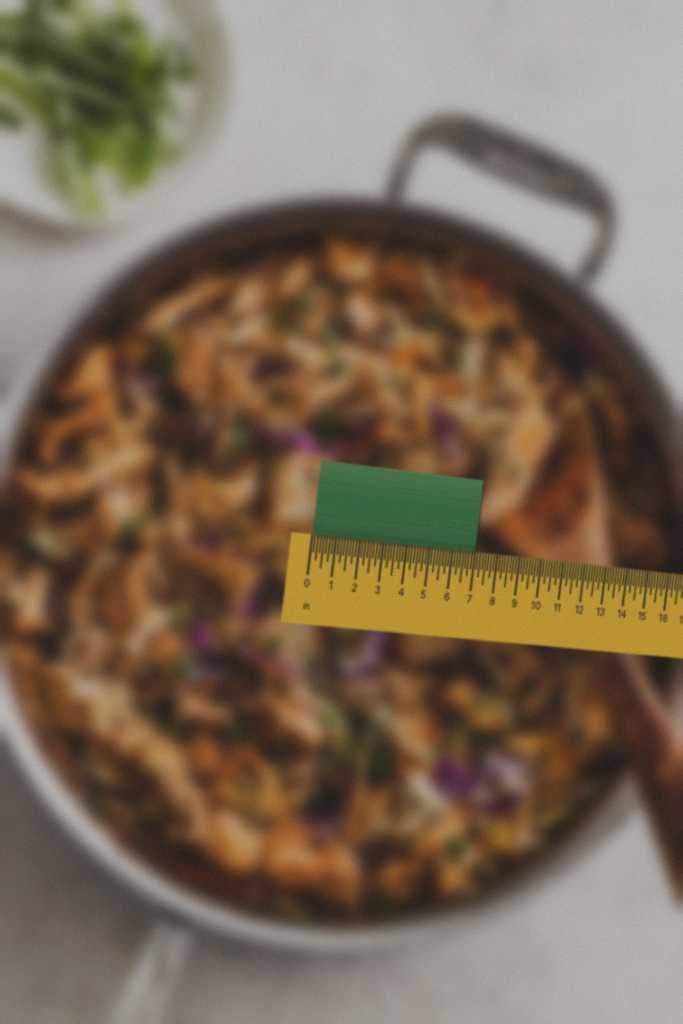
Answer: 7 in
